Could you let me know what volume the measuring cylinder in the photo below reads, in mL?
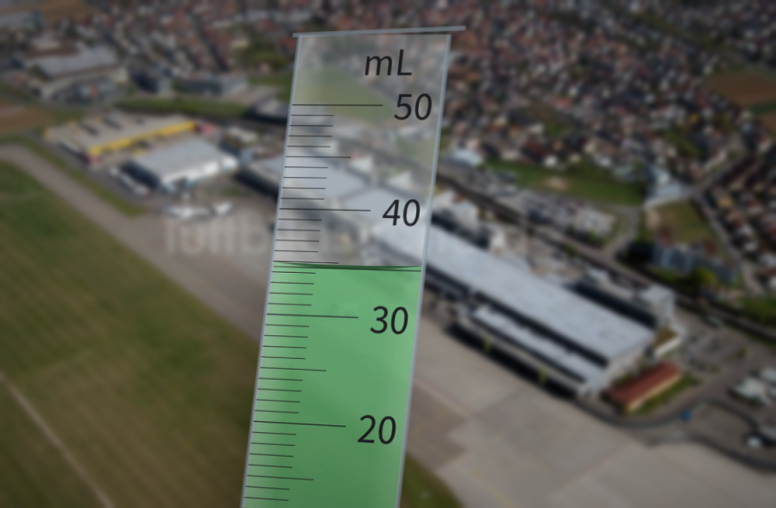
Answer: 34.5 mL
